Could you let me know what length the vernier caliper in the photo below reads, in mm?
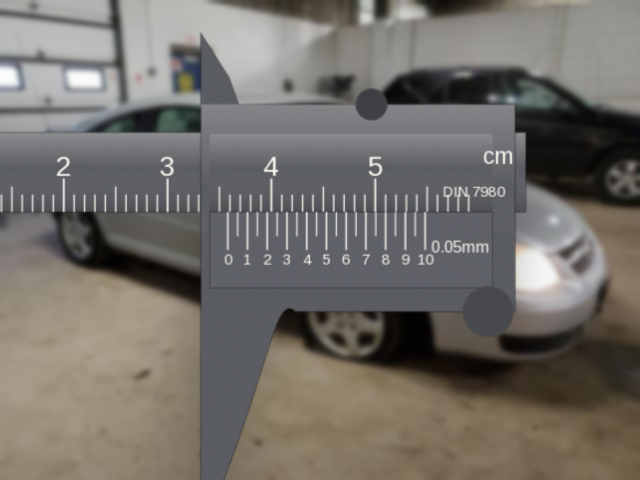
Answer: 35.8 mm
